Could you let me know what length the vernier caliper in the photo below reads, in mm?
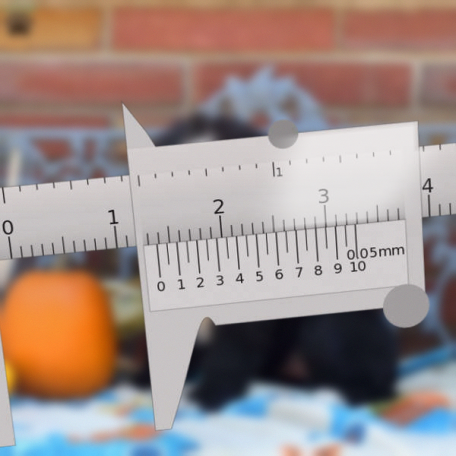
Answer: 13.8 mm
